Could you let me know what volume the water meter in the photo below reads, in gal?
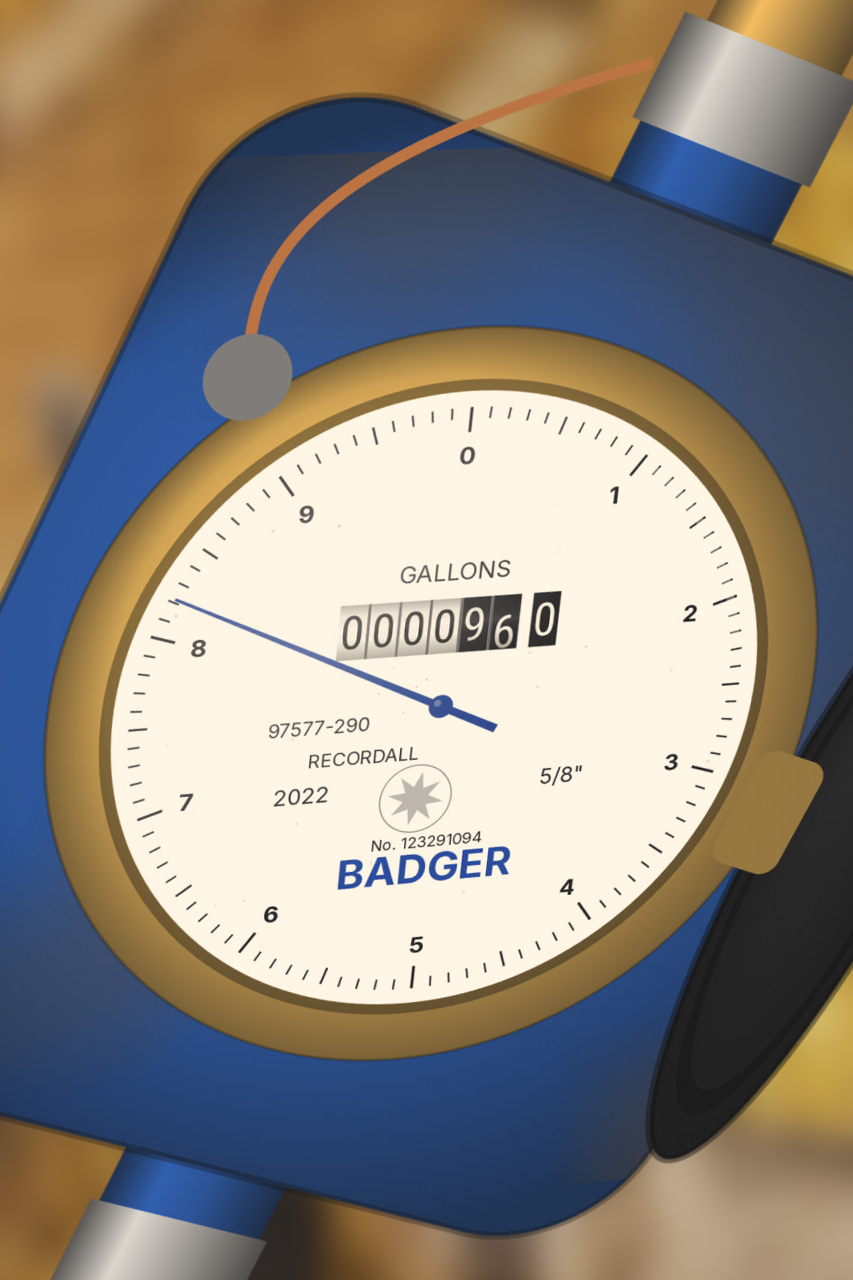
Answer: 958.2 gal
